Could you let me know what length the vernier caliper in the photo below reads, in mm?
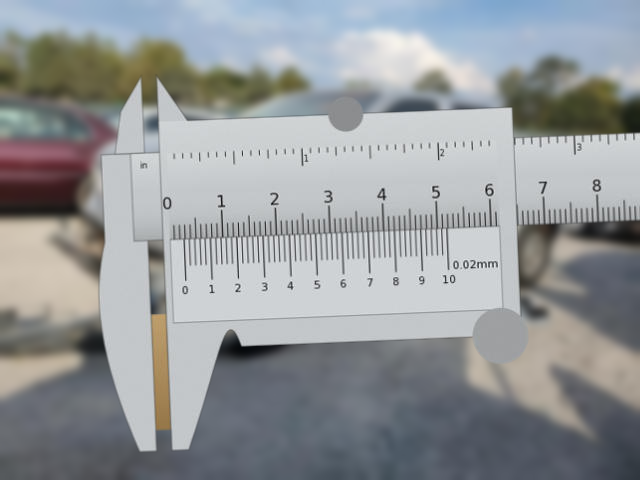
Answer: 2.8 mm
